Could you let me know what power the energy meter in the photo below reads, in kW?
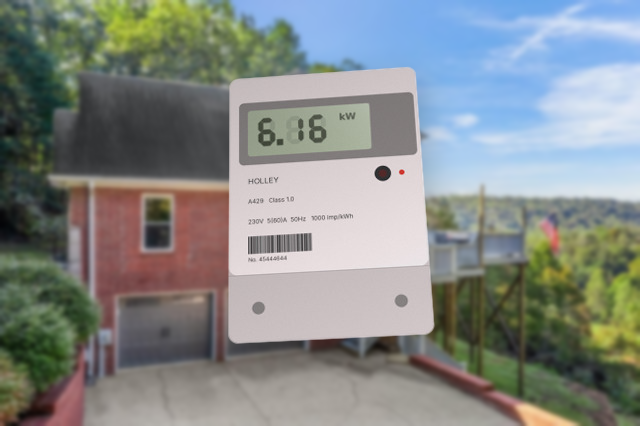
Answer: 6.16 kW
